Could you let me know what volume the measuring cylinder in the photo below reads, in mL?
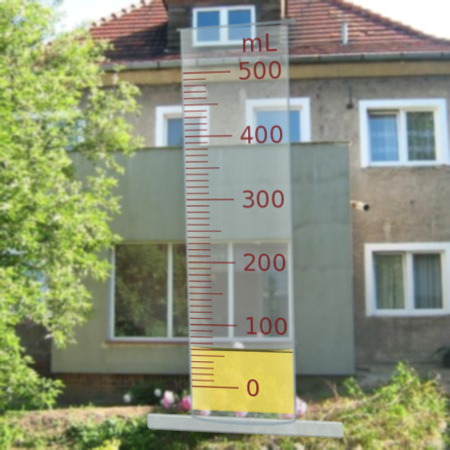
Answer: 60 mL
